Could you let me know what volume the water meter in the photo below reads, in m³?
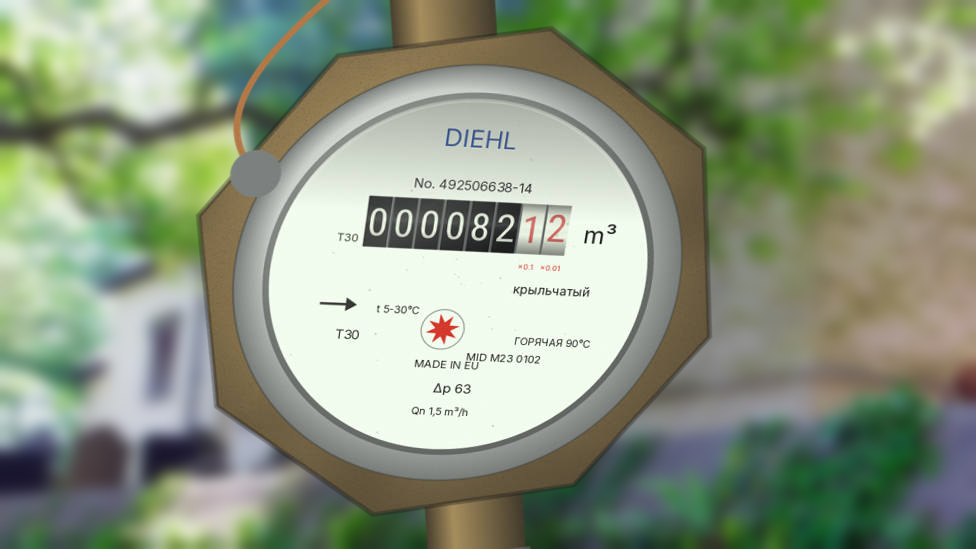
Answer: 82.12 m³
